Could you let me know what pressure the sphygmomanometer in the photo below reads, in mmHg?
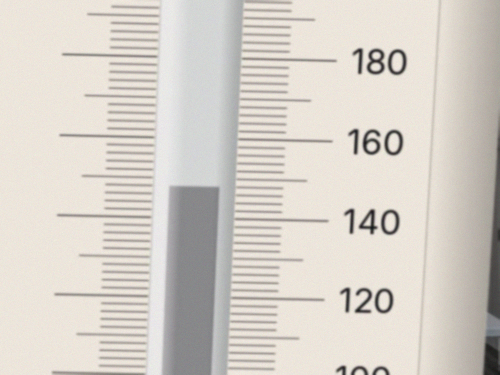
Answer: 148 mmHg
